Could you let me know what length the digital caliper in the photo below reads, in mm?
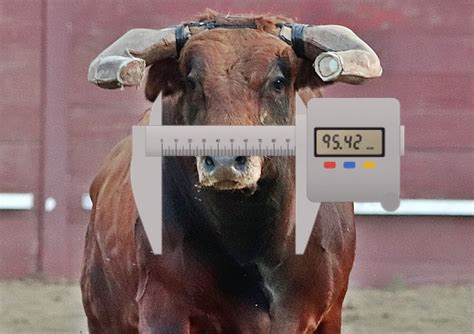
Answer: 95.42 mm
